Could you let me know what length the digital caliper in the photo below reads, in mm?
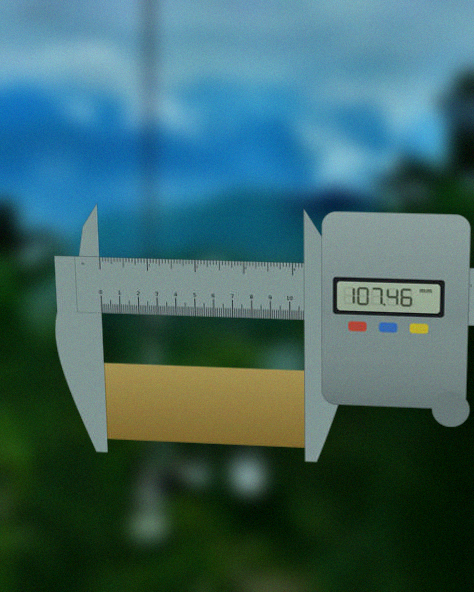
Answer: 107.46 mm
